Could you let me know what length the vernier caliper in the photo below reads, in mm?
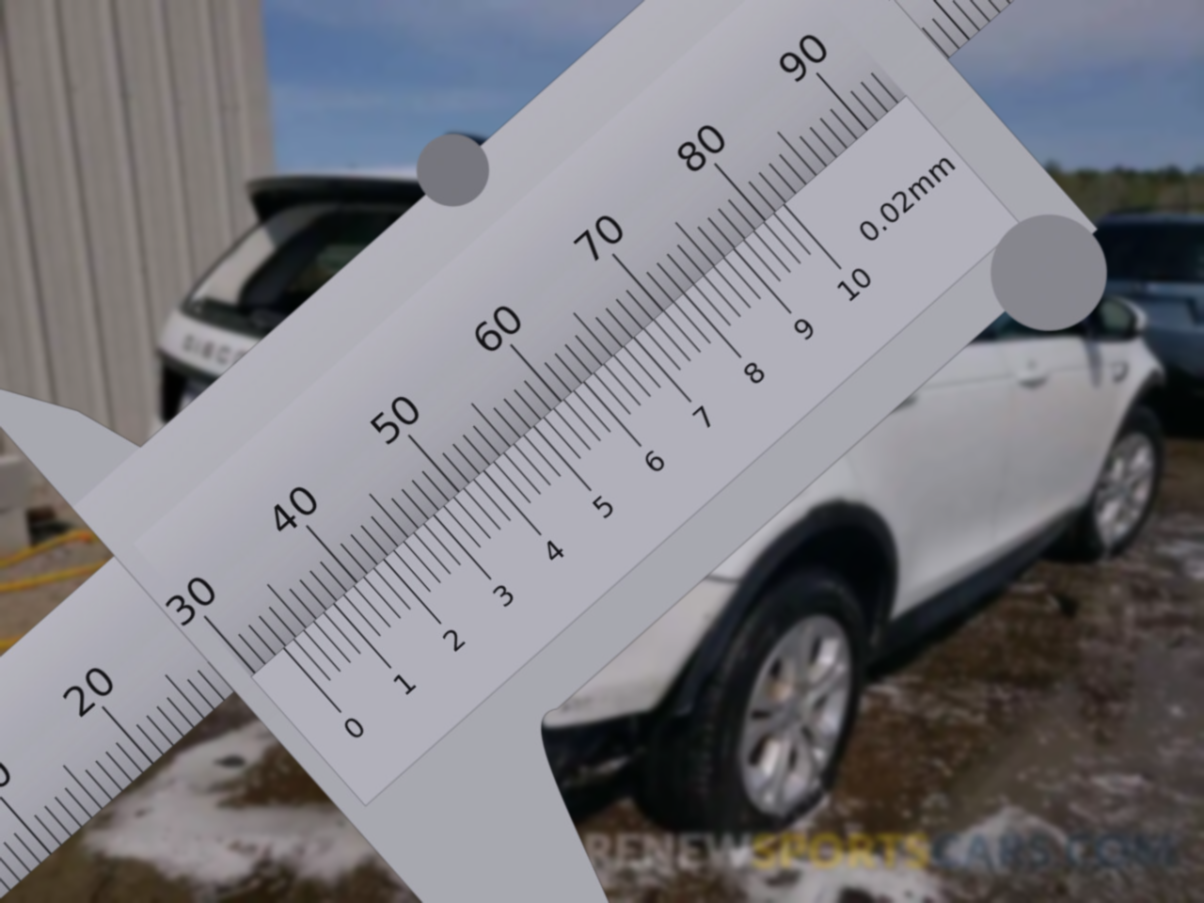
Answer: 32.8 mm
